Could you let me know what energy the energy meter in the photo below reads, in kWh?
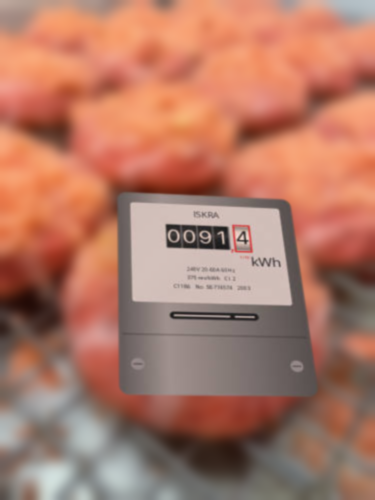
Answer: 91.4 kWh
